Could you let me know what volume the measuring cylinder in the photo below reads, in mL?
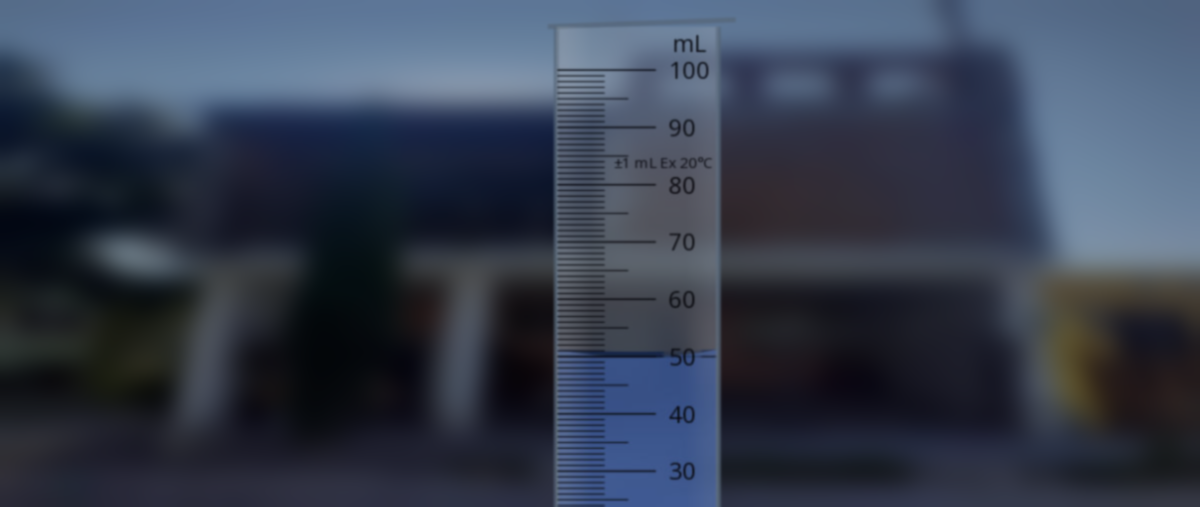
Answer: 50 mL
